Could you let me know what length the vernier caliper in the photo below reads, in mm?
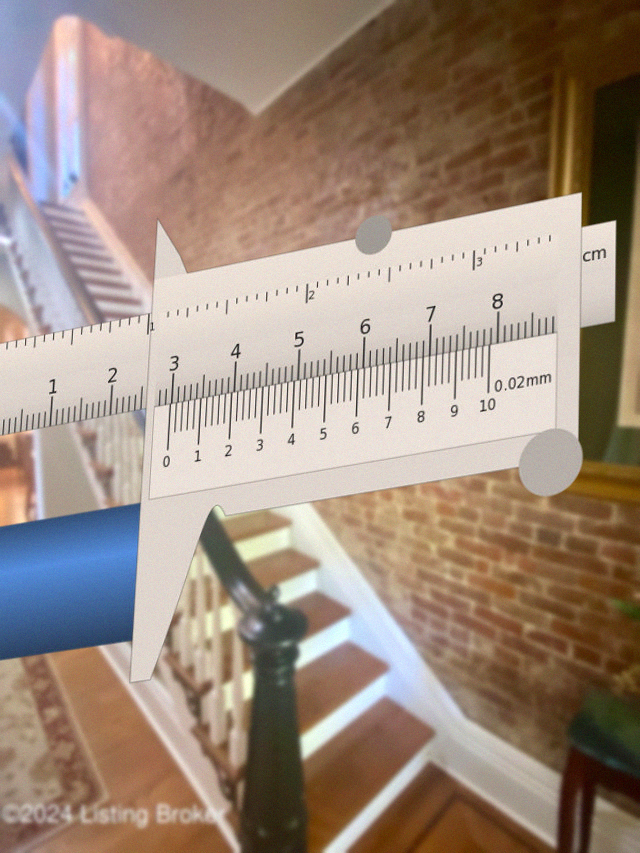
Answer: 29.8 mm
